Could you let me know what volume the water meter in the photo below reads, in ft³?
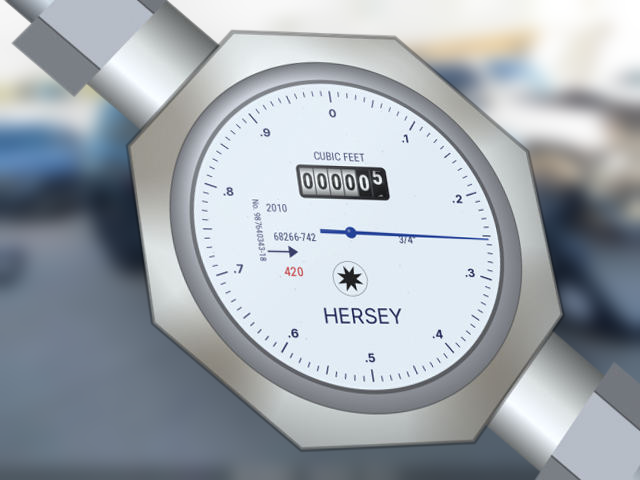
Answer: 5.25 ft³
